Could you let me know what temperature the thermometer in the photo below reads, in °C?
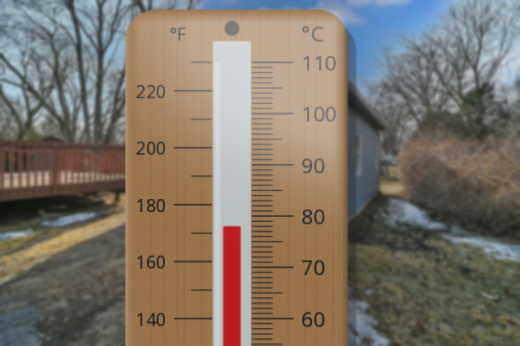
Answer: 78 °C
